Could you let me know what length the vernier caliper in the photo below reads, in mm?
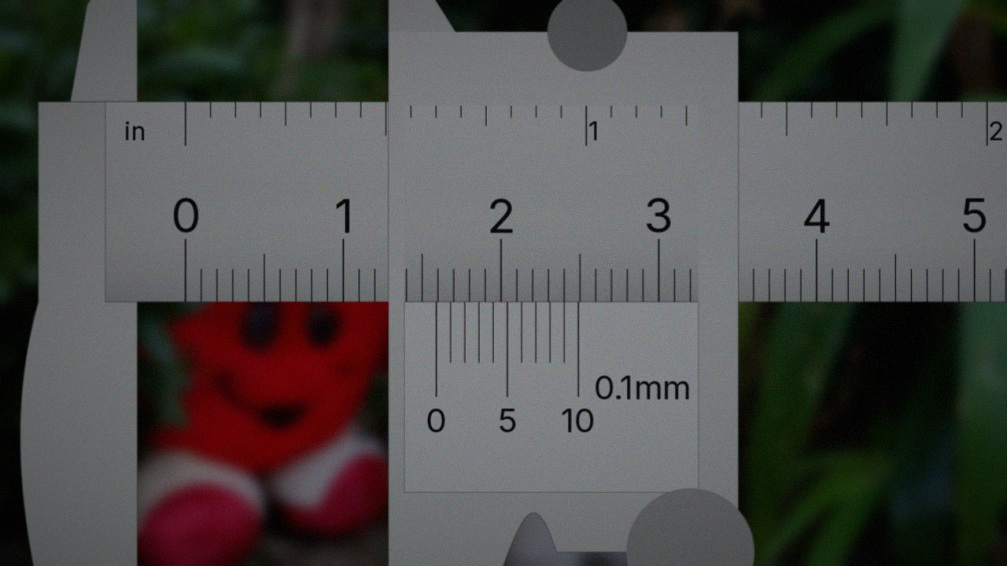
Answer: 15.9 mm
